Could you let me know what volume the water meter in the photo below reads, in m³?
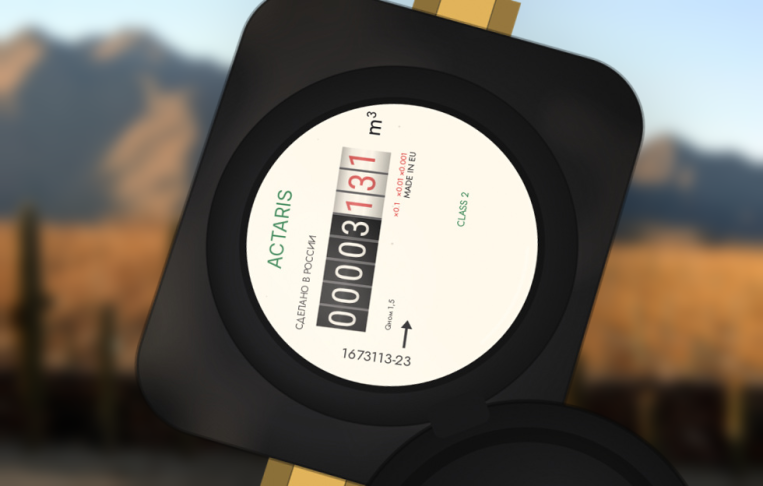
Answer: 3.131 m³
